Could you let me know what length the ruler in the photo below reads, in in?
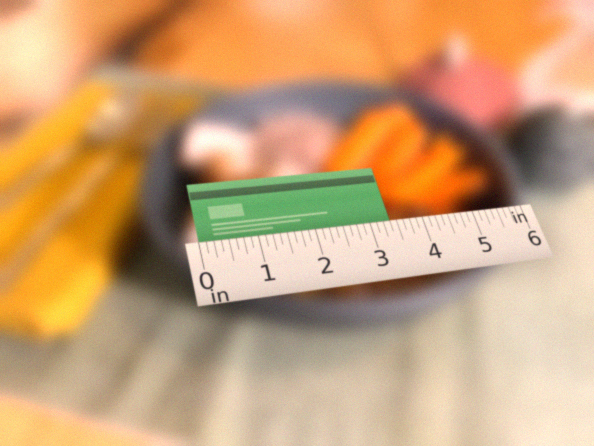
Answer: 3.375 in
